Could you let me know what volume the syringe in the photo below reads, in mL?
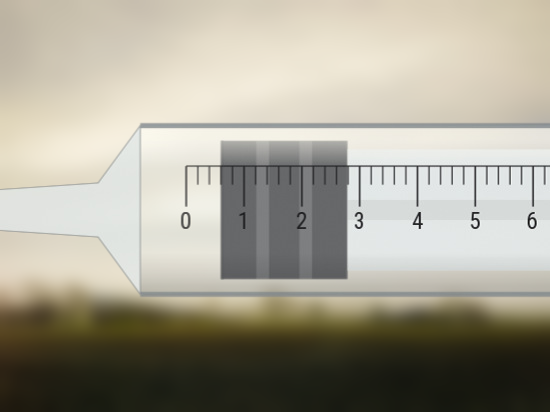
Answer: 0.6 mL
